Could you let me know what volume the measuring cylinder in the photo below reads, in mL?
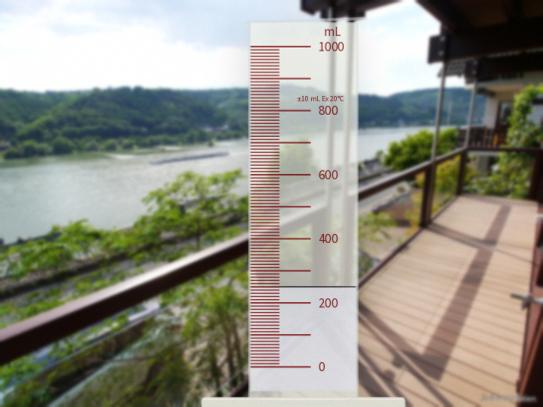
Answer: 250 mL
